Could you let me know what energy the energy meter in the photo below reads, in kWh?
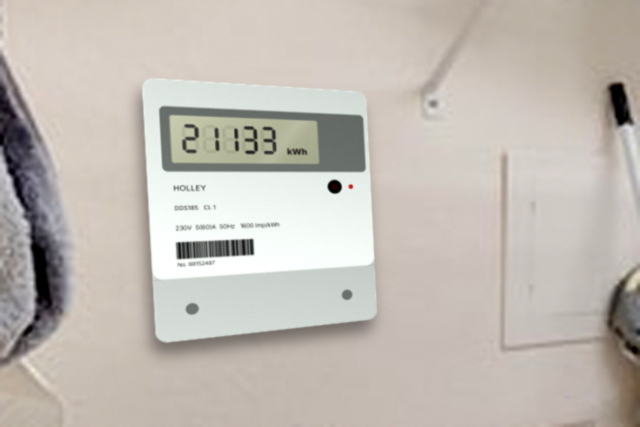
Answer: 21133 kWh
